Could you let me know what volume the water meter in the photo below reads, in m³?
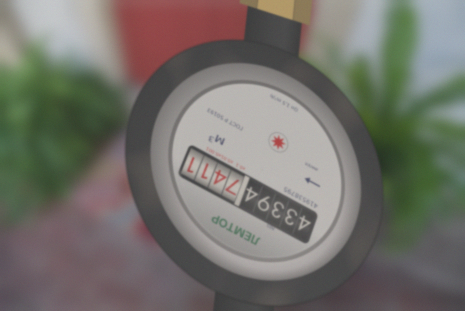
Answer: 43394.7411 m³
